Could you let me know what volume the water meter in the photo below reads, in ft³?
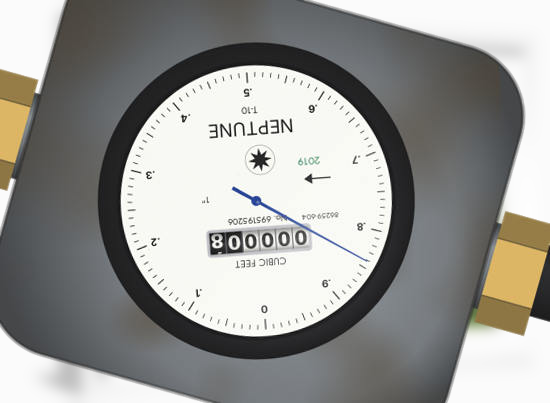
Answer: 7.84 ft³
